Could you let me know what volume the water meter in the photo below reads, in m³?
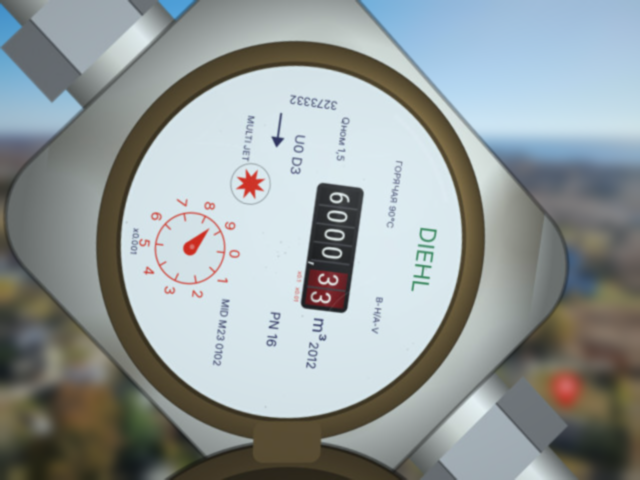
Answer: 6000.328 m³
